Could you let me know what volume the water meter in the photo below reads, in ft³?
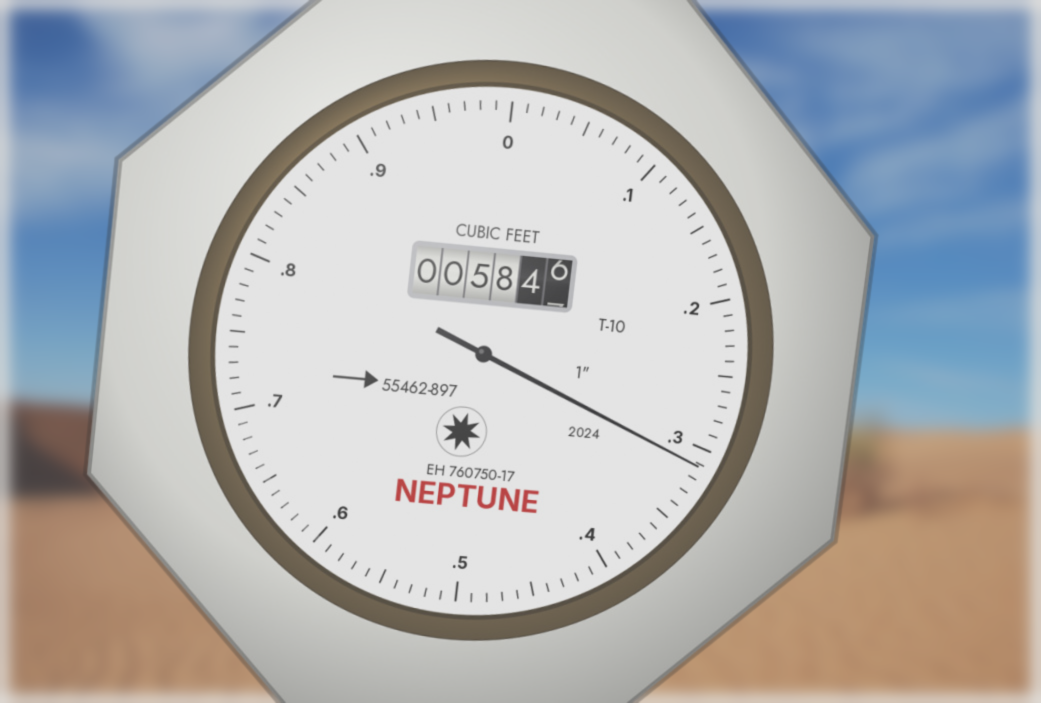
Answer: 5846.31 ft³
